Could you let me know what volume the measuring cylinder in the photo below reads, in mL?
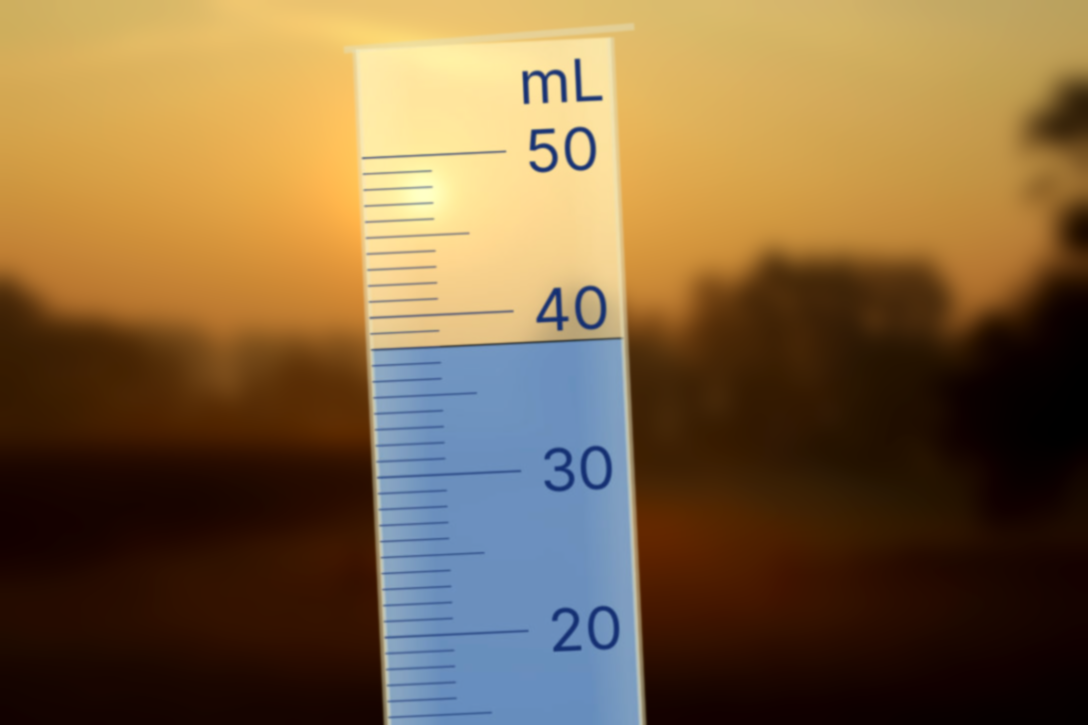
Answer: 38 mL
